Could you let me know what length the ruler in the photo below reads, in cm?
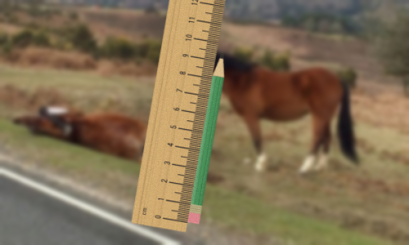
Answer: 9.5 cm
